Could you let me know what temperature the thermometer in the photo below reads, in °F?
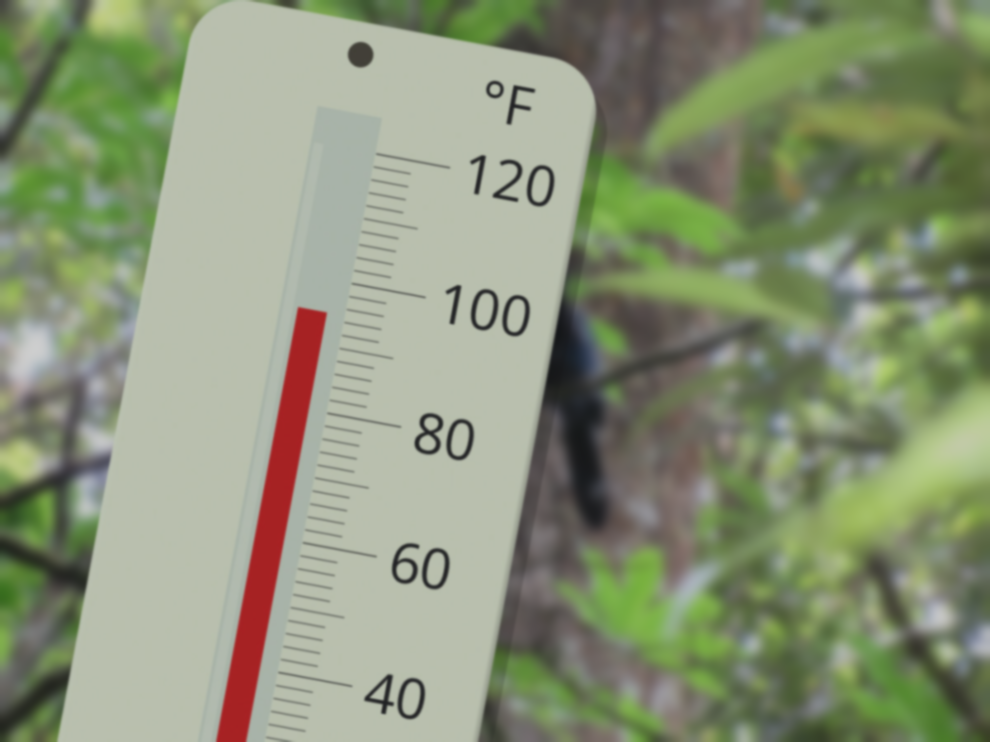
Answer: 95 °F
